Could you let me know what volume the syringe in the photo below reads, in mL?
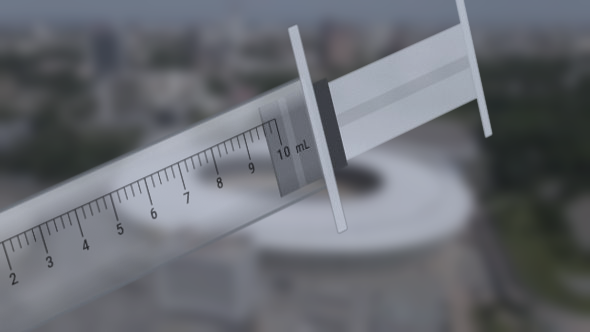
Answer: 9.6 mL
